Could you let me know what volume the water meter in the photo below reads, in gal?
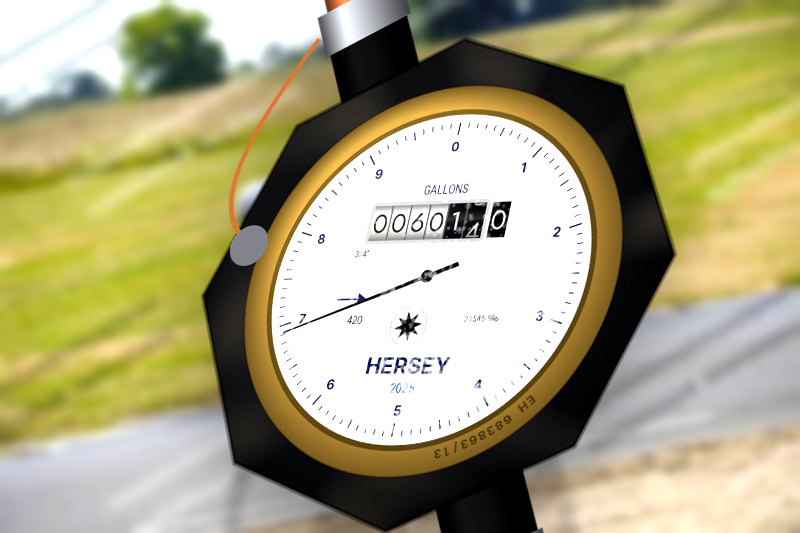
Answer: 60136.9 gal
